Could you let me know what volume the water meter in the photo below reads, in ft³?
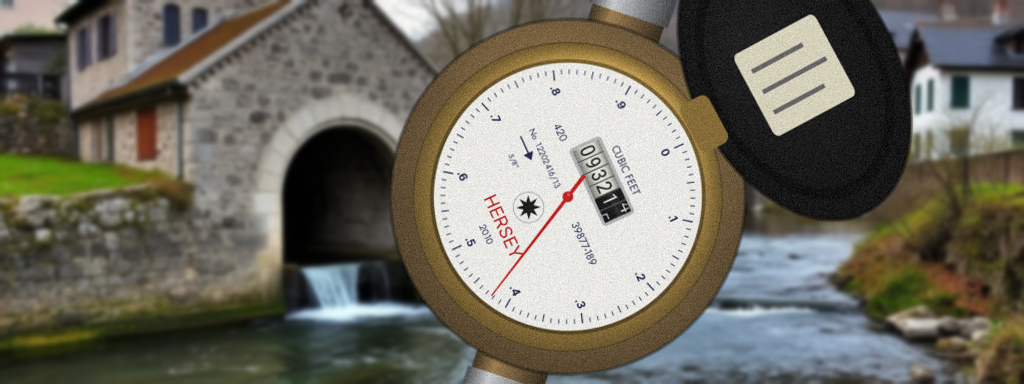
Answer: 93214.42 ft³
